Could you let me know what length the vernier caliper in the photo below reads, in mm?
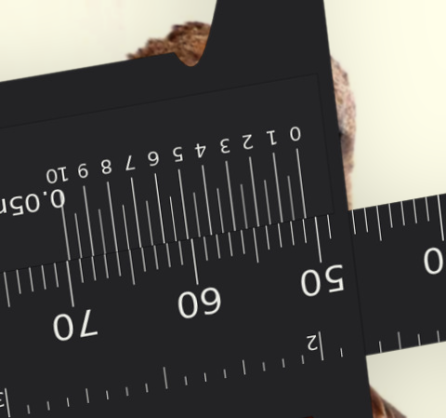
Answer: 50.8 mm
